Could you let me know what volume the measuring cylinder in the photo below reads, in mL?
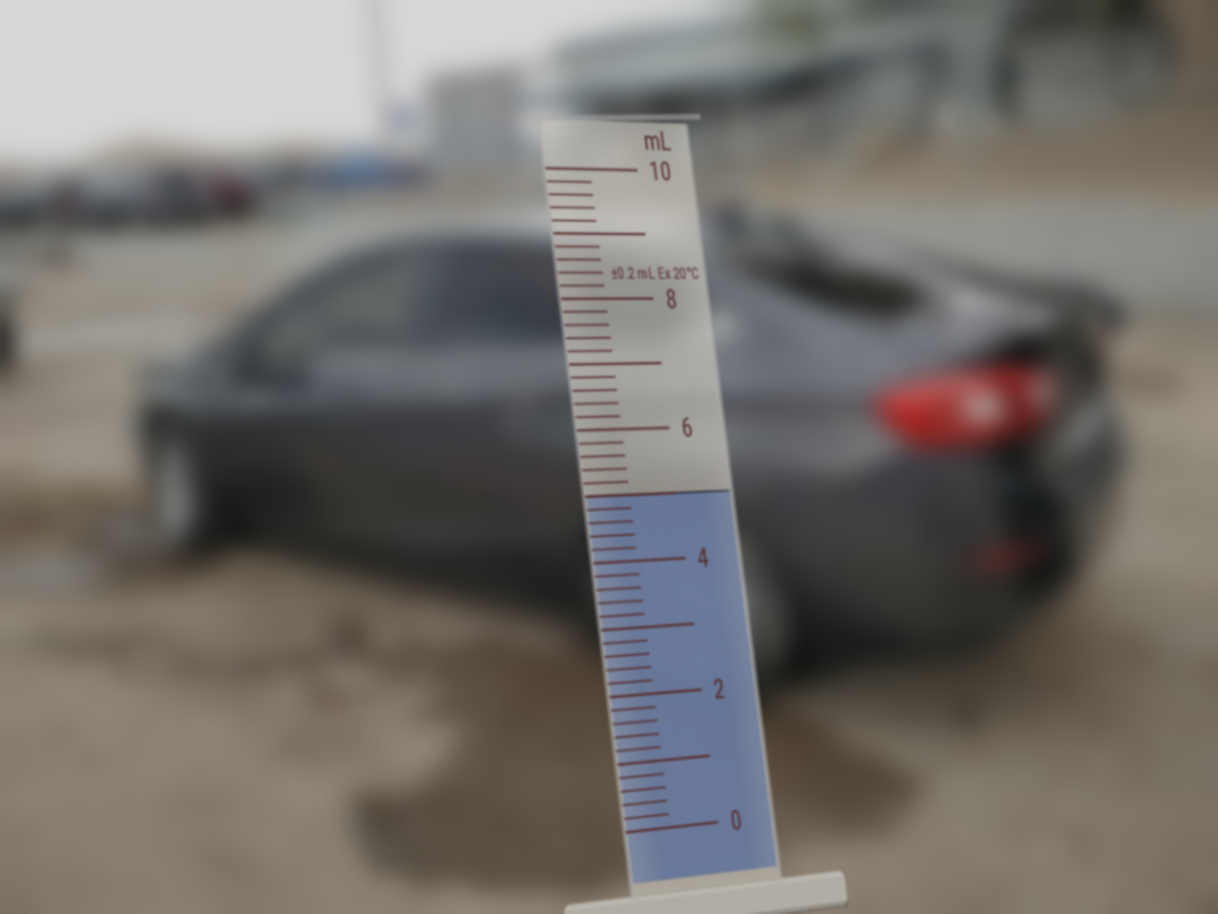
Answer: 5 mL
